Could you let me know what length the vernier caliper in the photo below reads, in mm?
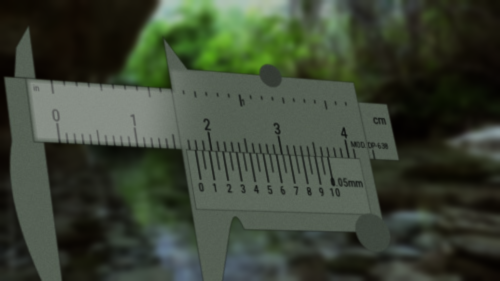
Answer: 17.8 mm
